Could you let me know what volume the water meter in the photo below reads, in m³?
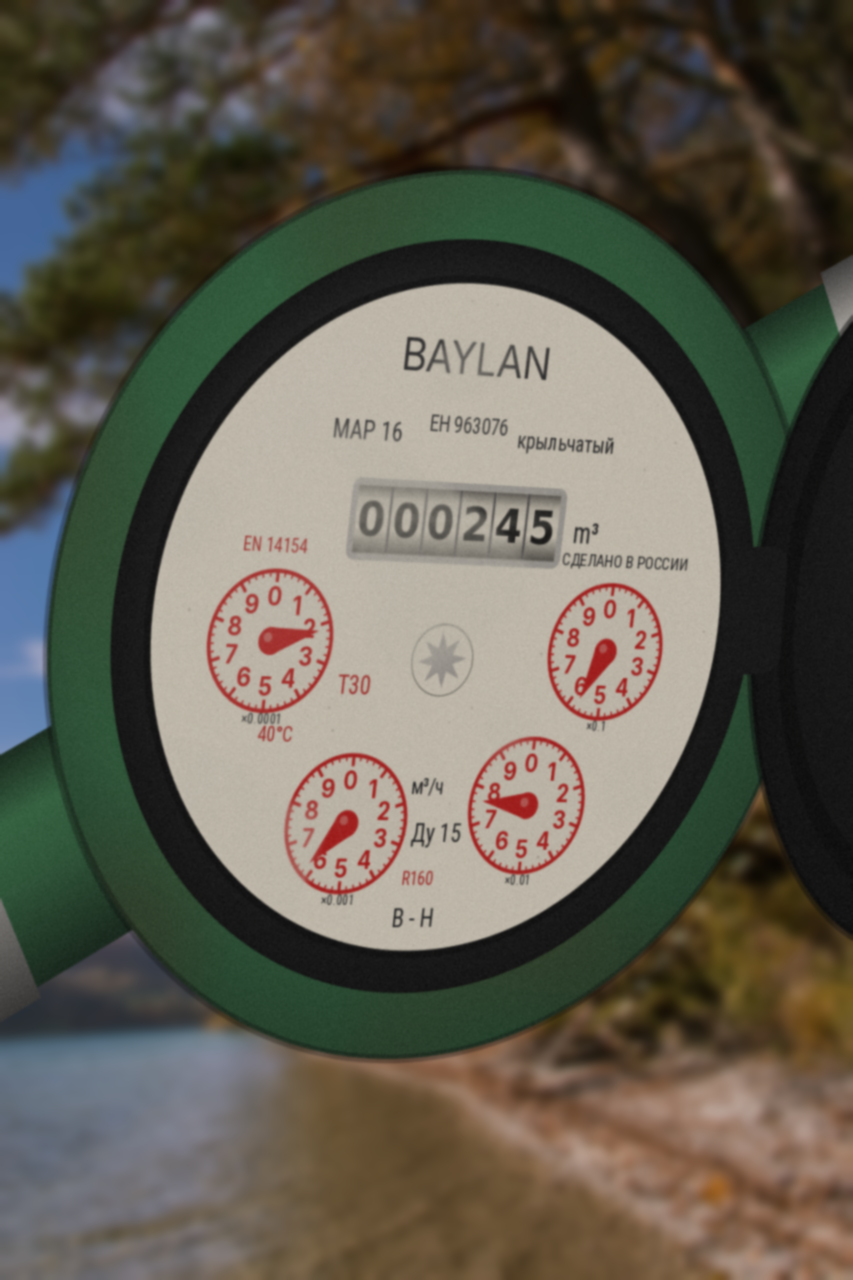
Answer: 245.5762 m³
